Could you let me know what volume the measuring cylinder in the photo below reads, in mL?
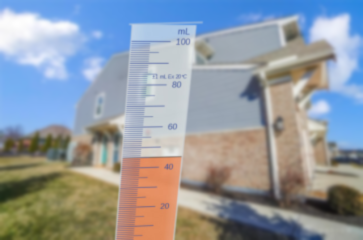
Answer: 45 mL
